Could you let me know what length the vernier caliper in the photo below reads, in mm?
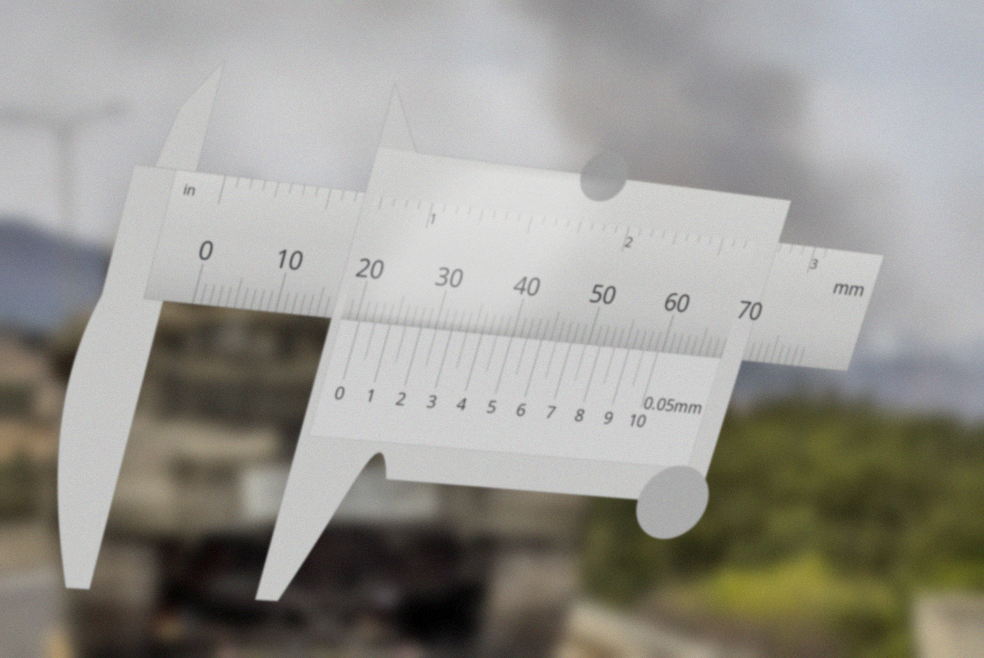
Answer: 20.4 mm
